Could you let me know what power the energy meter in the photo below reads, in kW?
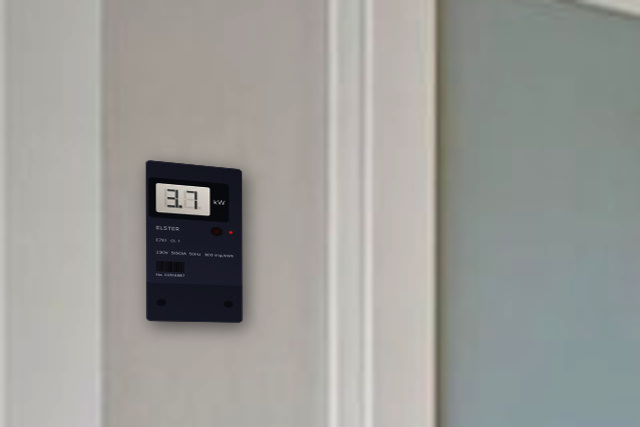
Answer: 3.7 kW
